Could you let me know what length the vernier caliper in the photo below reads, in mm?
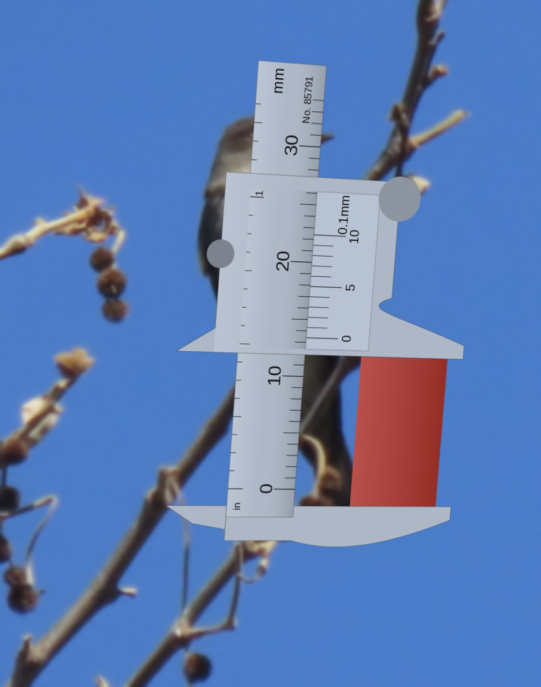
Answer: 13.4 mm
